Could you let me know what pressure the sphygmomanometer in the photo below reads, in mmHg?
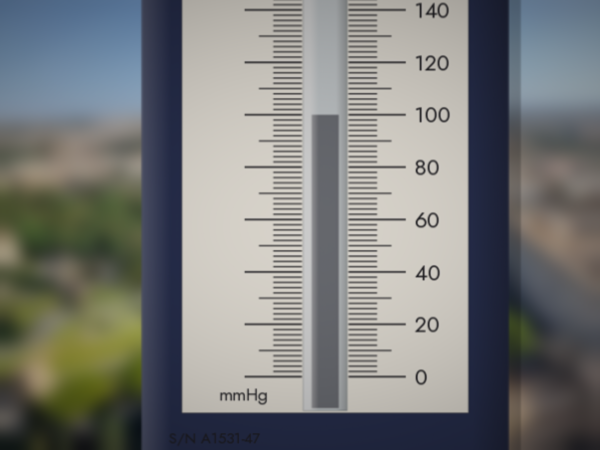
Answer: 100 mmHg
